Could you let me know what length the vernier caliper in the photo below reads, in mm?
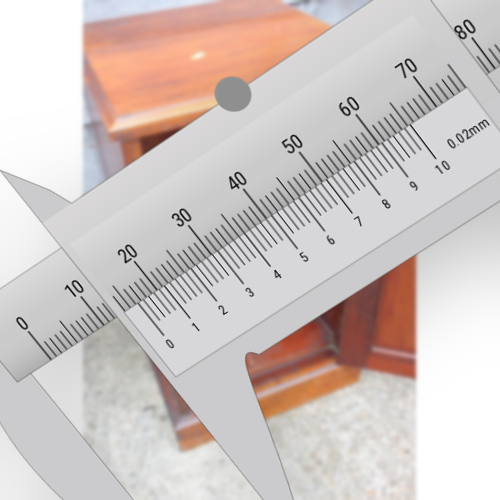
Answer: 16.4 mm
